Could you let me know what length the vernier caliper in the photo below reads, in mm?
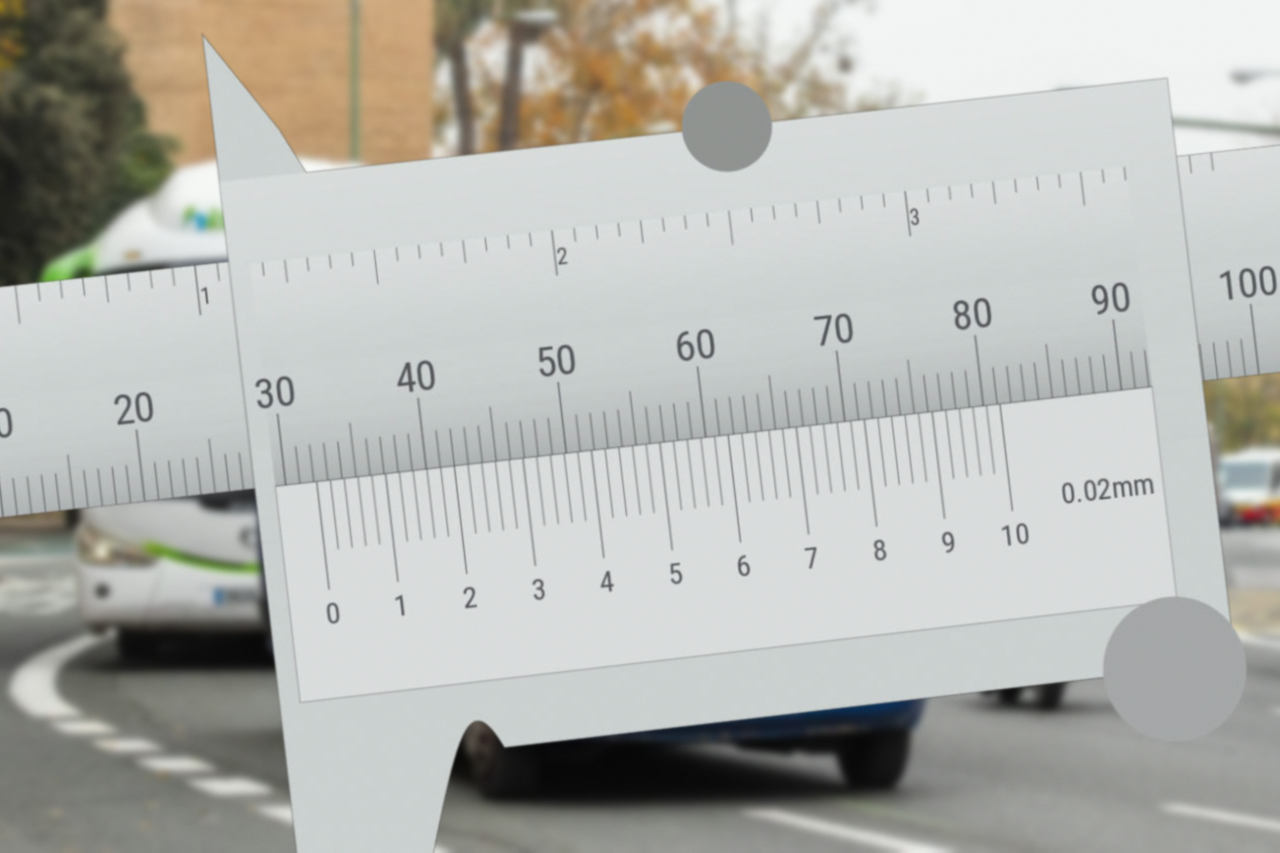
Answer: 32.2 mm
